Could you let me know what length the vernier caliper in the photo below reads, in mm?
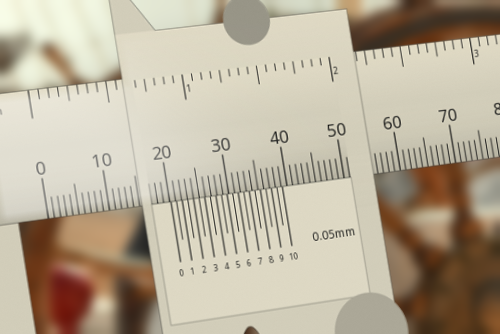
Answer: 20.2 mm
